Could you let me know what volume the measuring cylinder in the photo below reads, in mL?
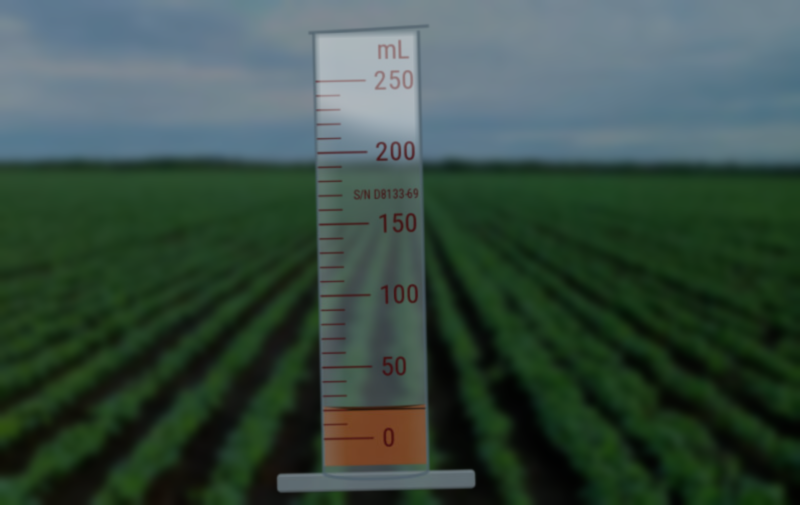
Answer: 20 mL
